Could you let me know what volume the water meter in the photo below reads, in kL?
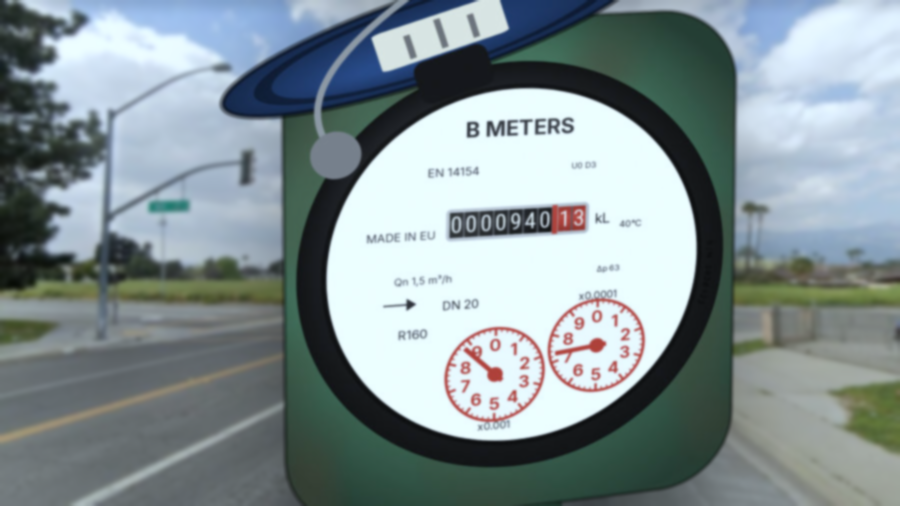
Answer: 940.1387 kL
